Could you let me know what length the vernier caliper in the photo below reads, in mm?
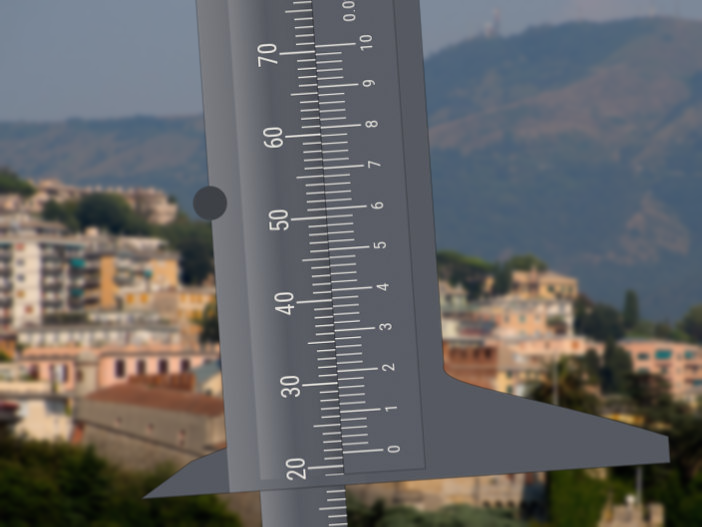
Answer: 21.6 mm
